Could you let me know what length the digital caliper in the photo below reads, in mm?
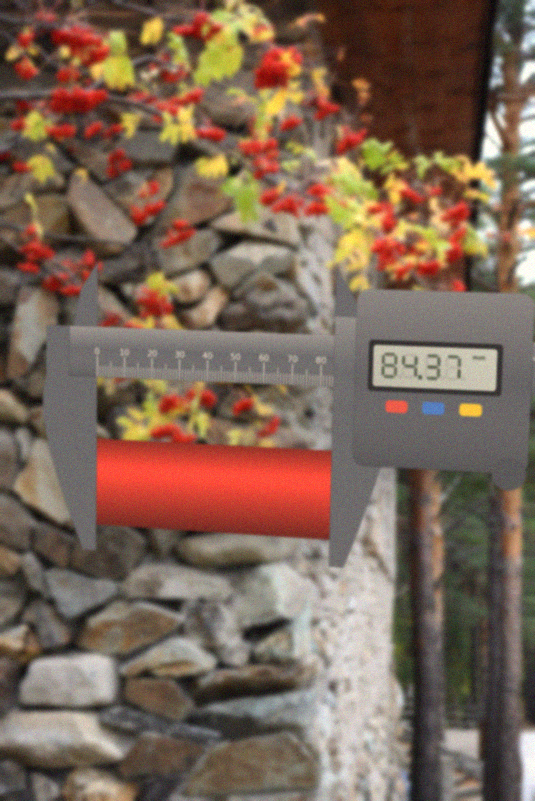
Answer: 84.37 mm
